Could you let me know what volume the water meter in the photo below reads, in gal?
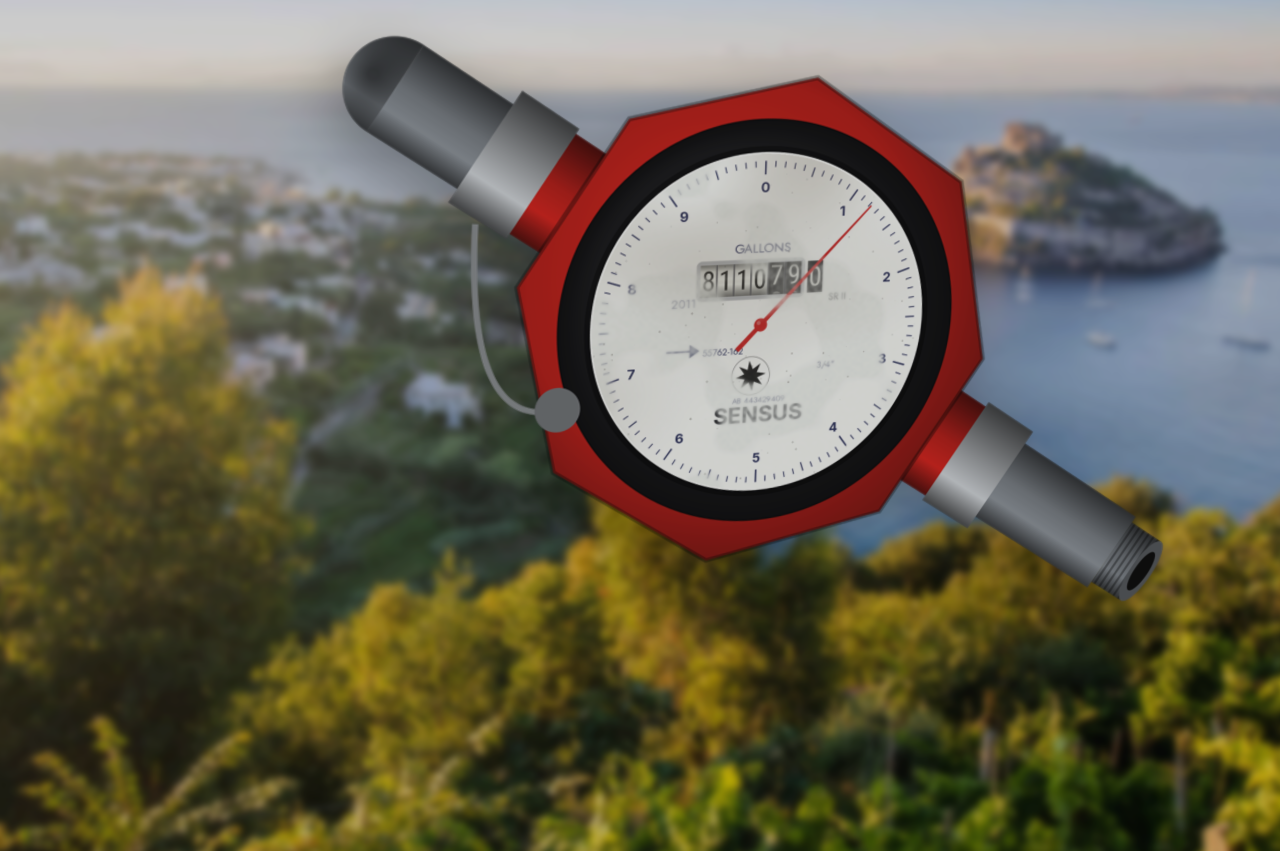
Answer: 8110791.2 gal
